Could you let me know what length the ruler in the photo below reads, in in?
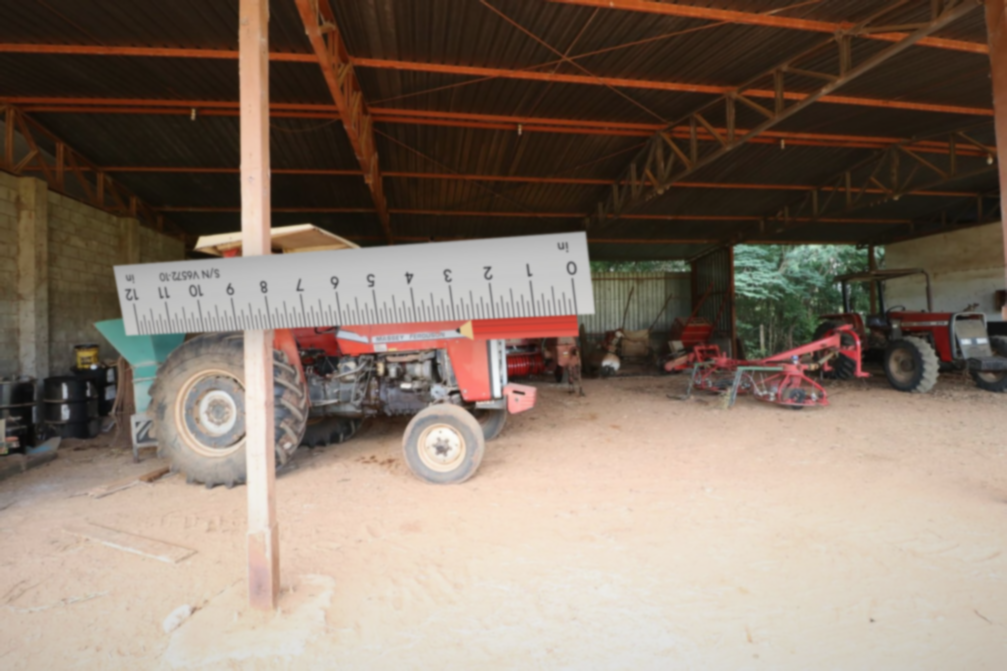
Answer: 3 in
